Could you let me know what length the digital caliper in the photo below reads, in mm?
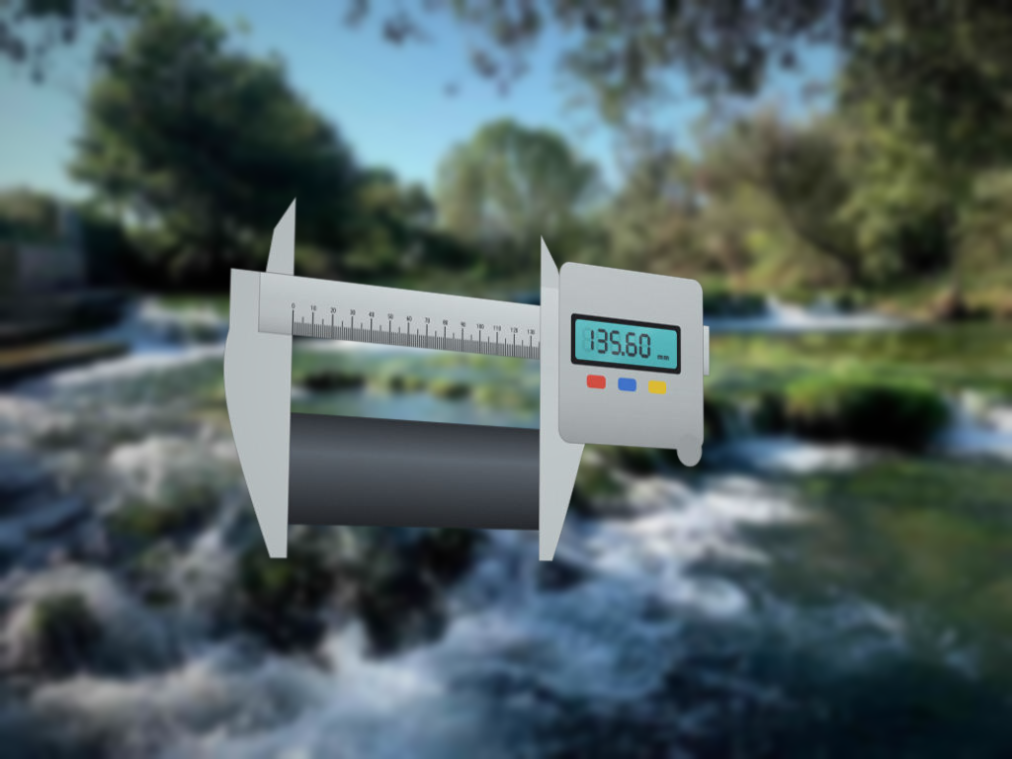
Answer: 135.60 mm
